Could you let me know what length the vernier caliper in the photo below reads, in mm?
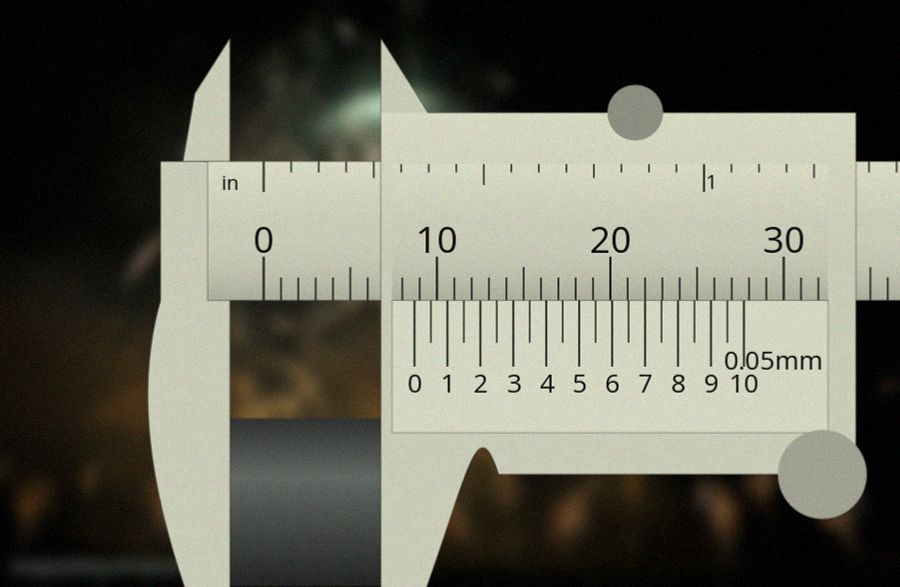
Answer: 8.7 mm
